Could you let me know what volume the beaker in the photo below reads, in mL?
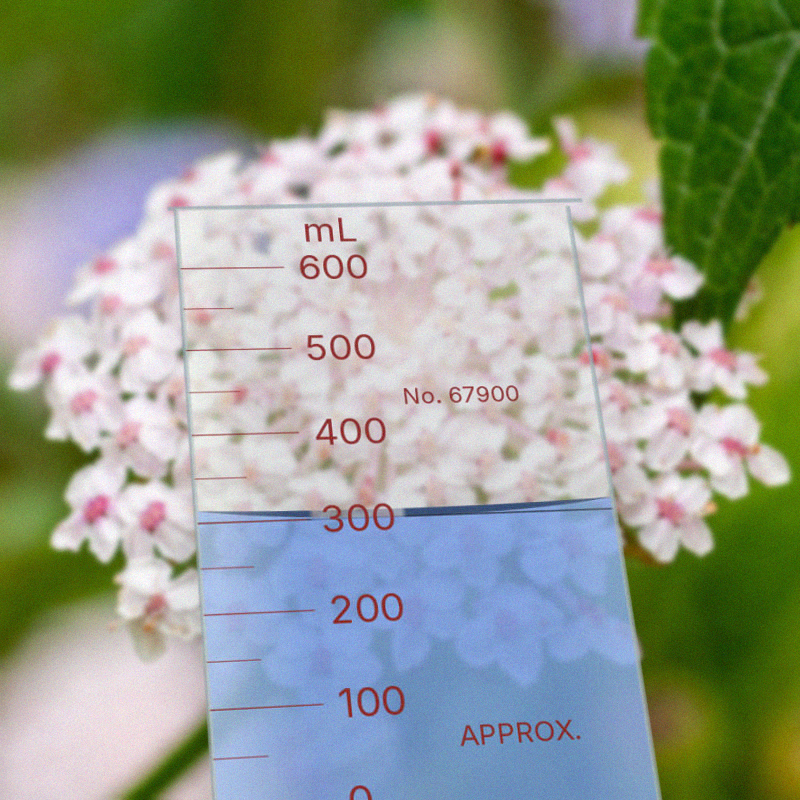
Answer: 300 mL
